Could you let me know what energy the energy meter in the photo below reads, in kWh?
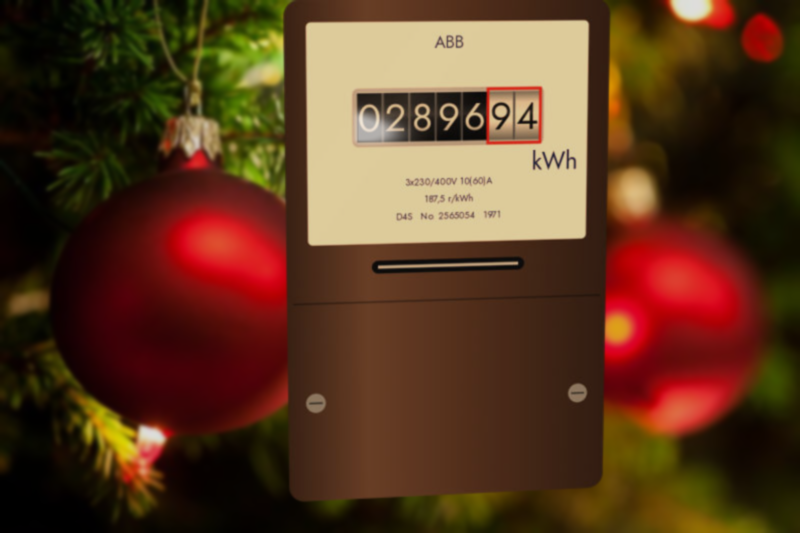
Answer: 2896.94 kWh
